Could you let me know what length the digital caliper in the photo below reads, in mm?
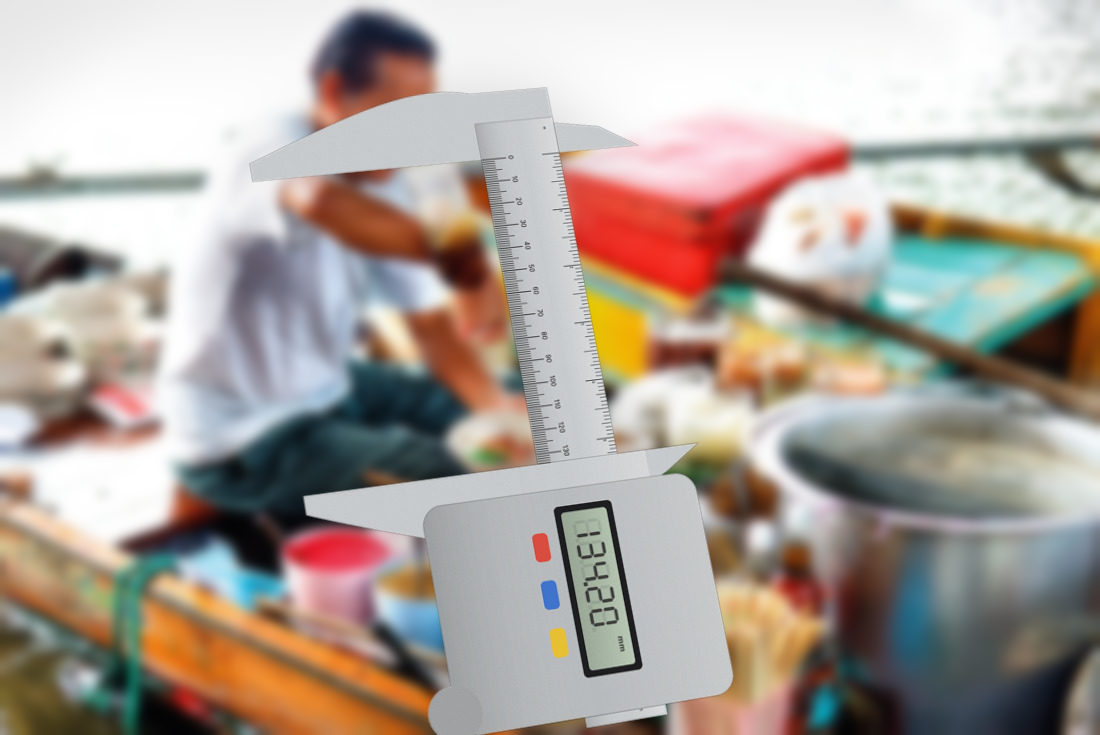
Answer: 134.20 mm
